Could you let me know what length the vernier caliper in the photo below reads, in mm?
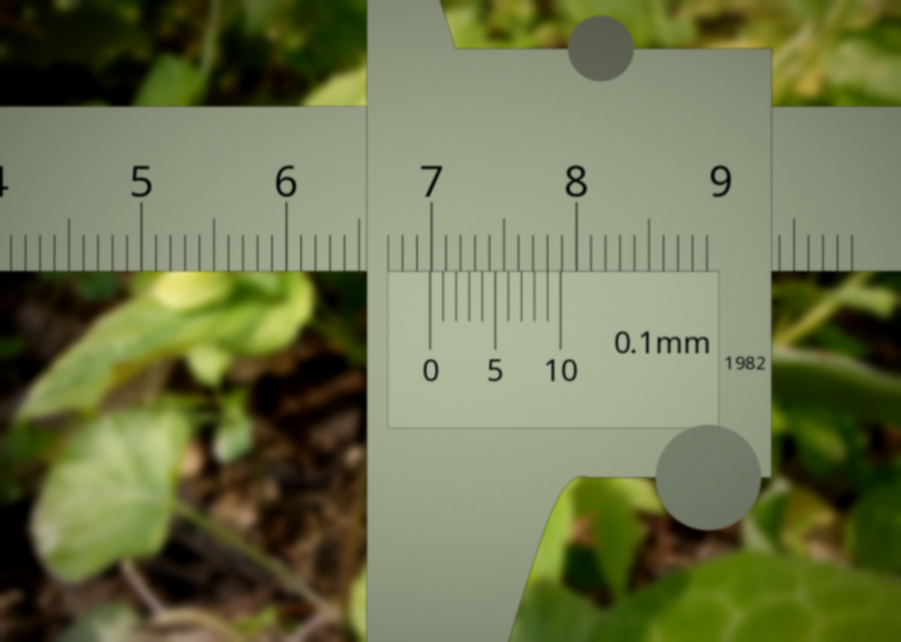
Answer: 69.9 mm
